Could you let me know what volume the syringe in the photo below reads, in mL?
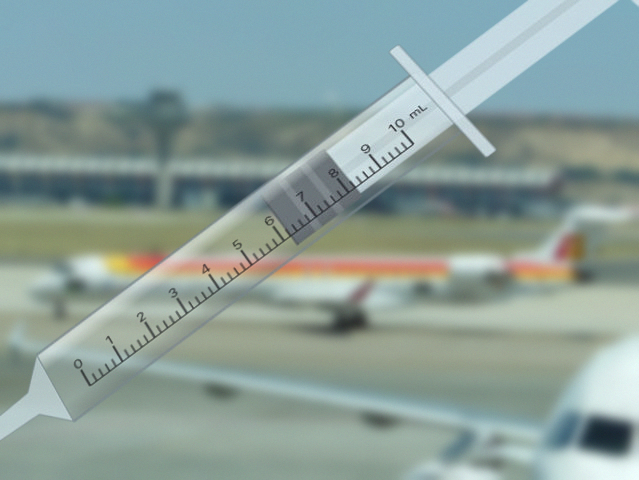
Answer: 6.2 mL
